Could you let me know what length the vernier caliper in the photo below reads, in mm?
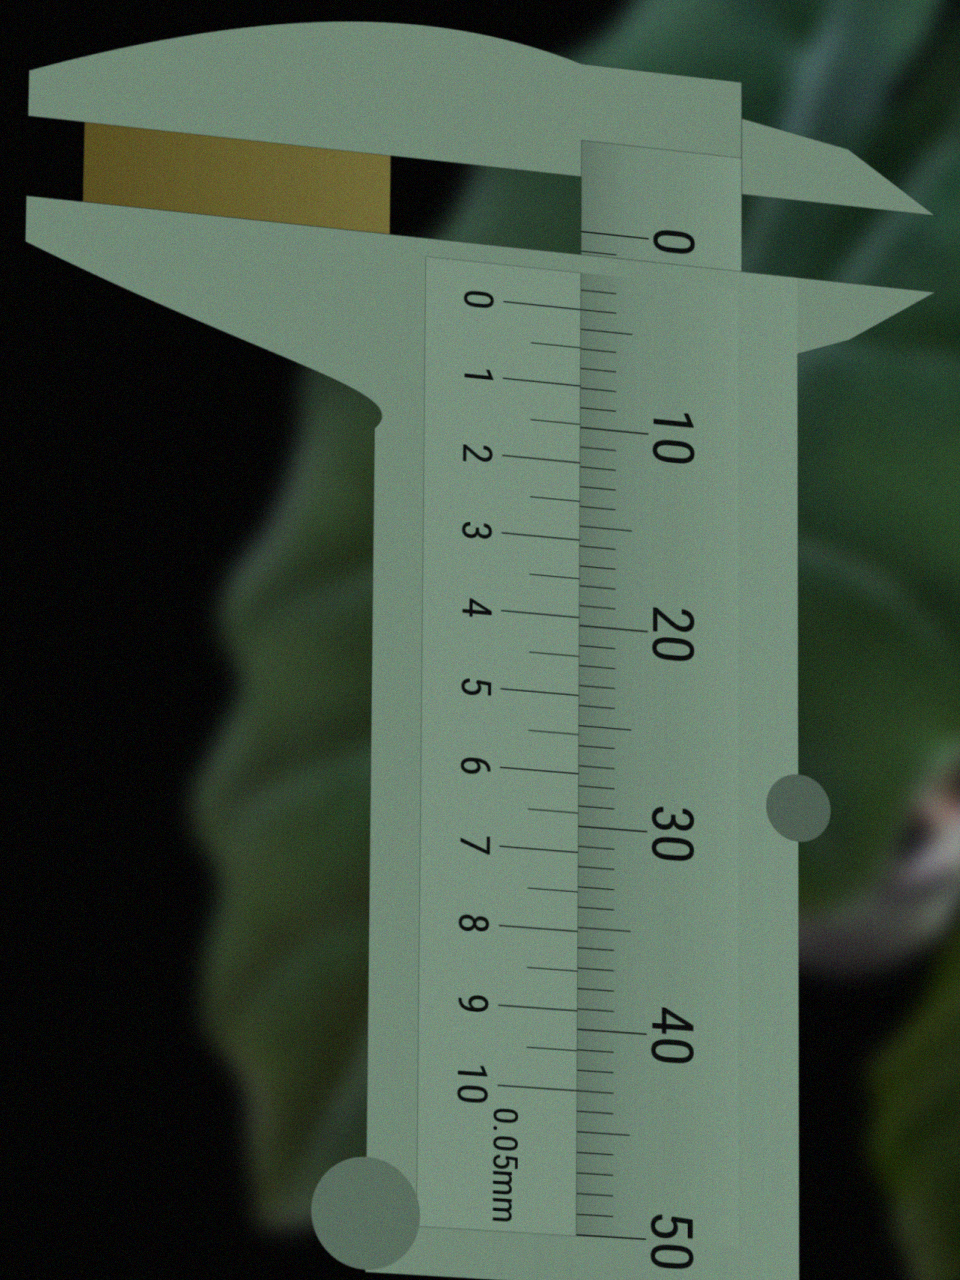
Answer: 4.0 mm
